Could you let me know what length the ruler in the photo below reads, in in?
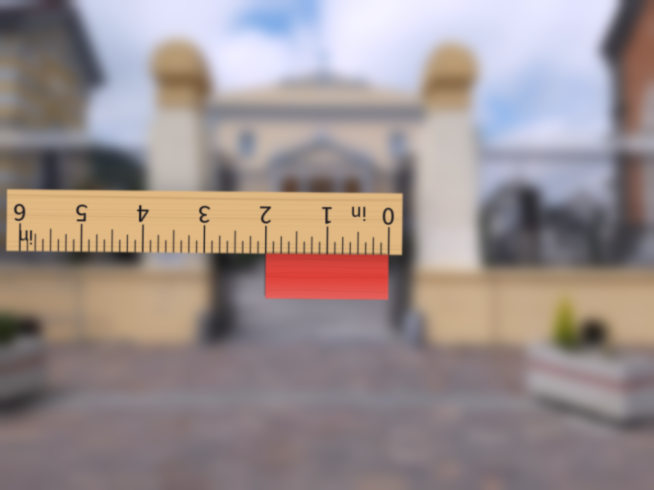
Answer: 2 in
